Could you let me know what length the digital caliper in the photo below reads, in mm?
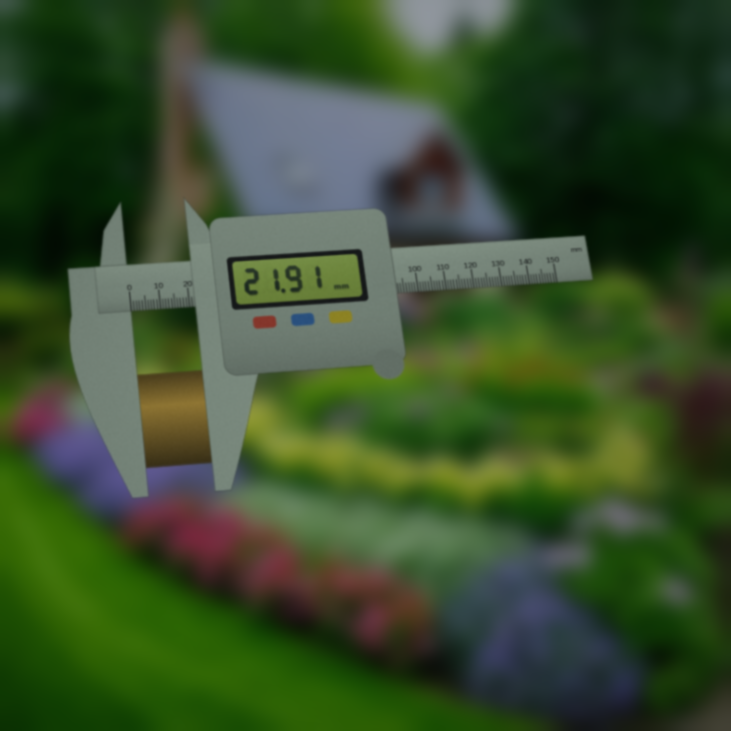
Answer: 21.91 mm
